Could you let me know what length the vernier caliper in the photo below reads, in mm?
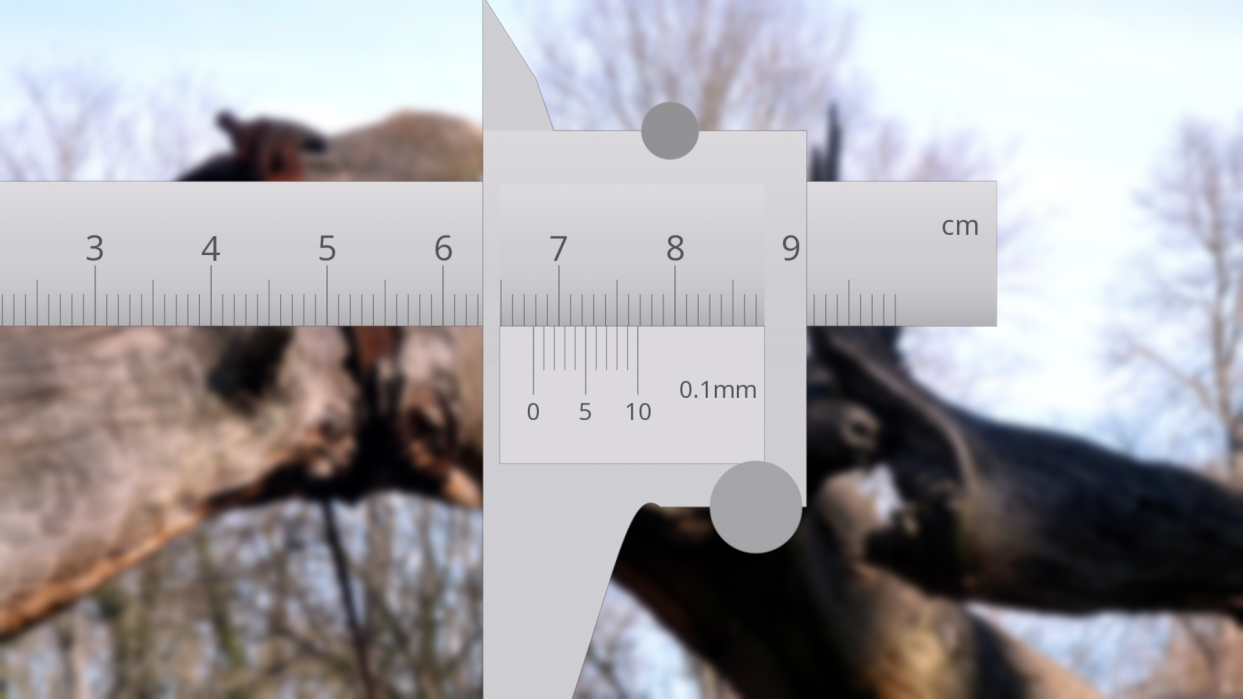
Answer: 67.8 mm
